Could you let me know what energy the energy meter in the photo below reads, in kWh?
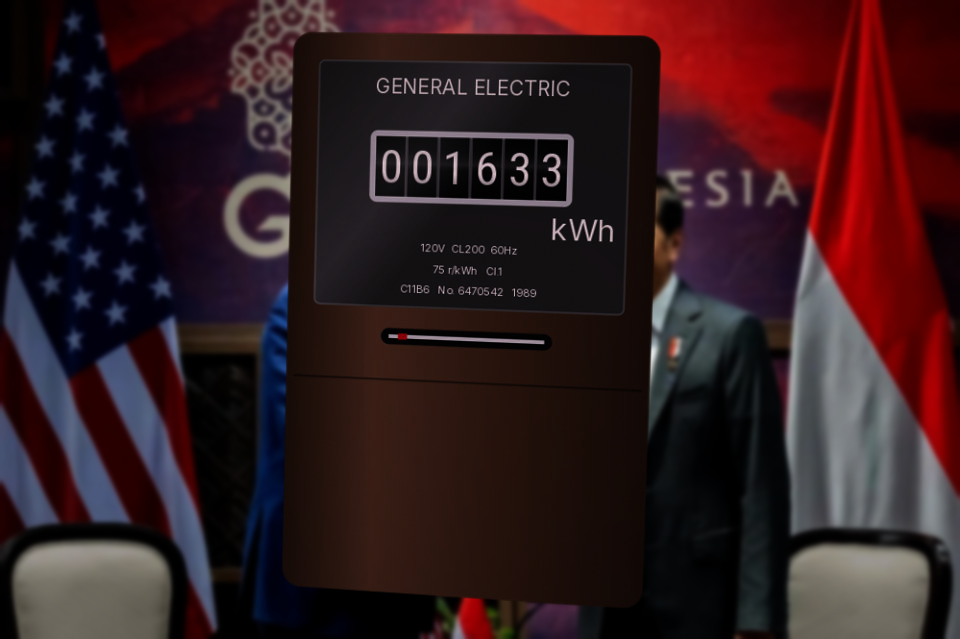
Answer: 1633 kWh
